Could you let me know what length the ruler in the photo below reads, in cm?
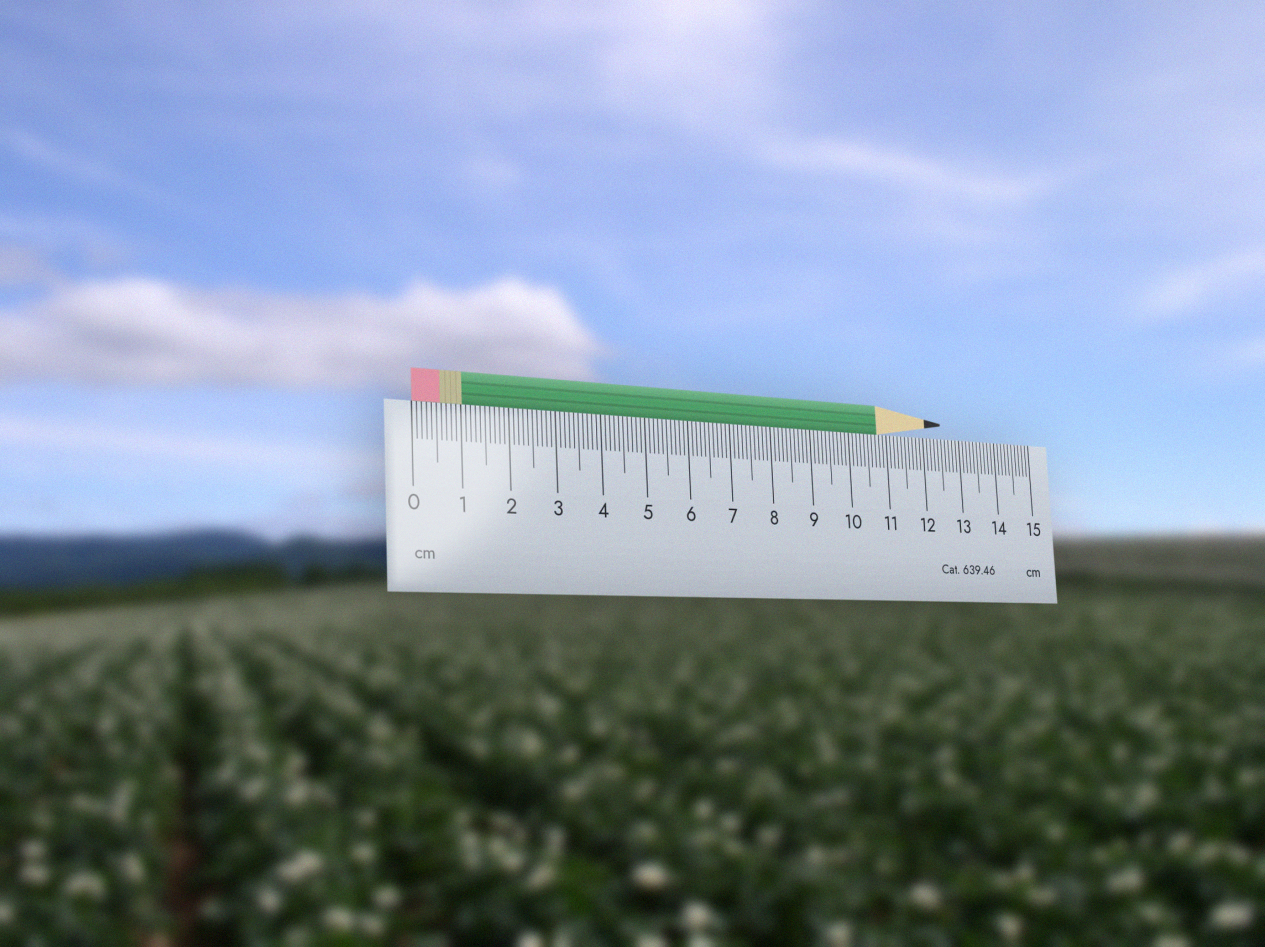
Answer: 12.5 cm
